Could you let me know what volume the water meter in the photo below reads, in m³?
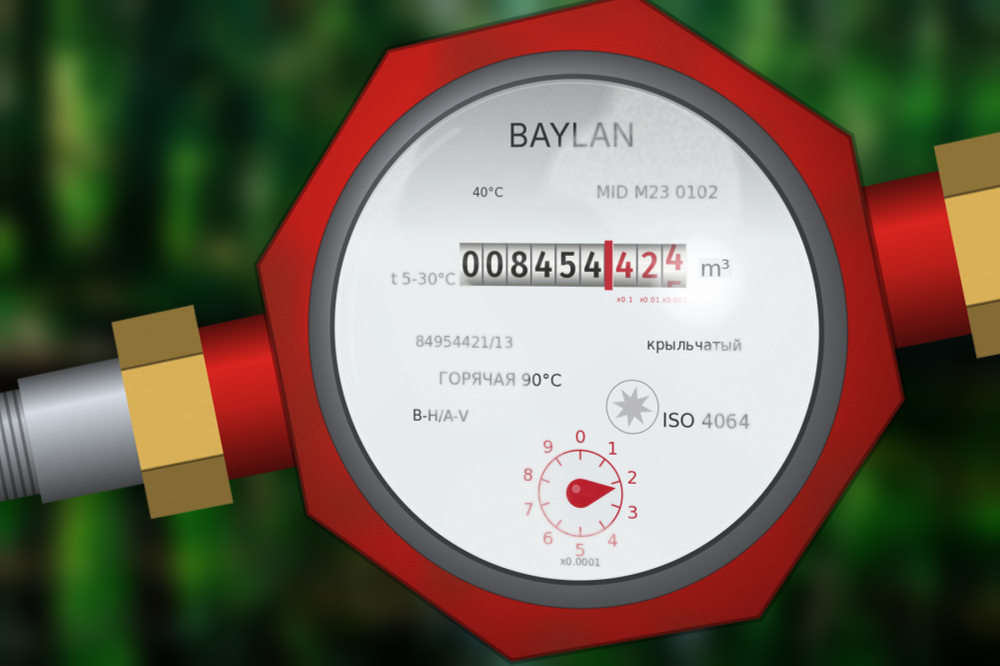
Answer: 8454.4242 m³
